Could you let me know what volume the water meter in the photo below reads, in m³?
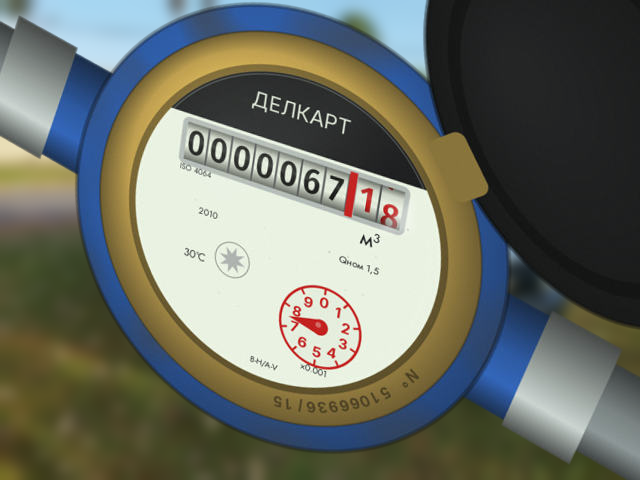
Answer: 67.177 m³
